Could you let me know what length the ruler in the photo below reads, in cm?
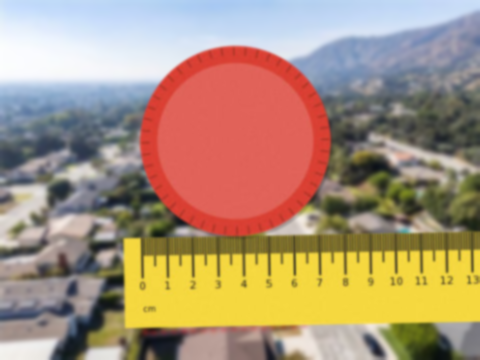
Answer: 7.5 cm
